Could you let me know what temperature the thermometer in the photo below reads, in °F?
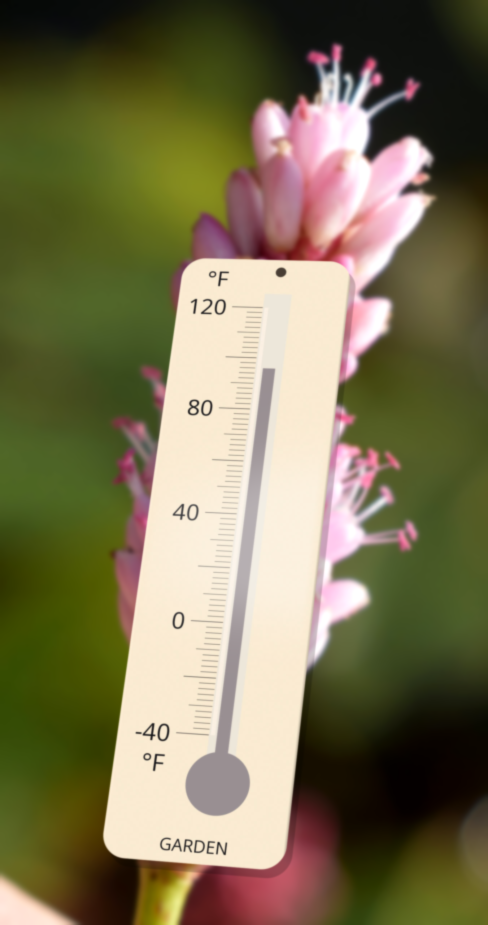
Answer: 96 °F
